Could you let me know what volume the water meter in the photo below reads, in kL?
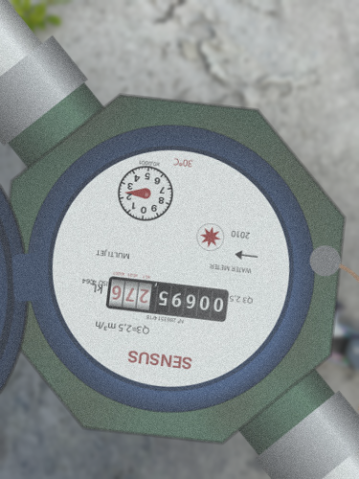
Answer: 695.2762 kL
